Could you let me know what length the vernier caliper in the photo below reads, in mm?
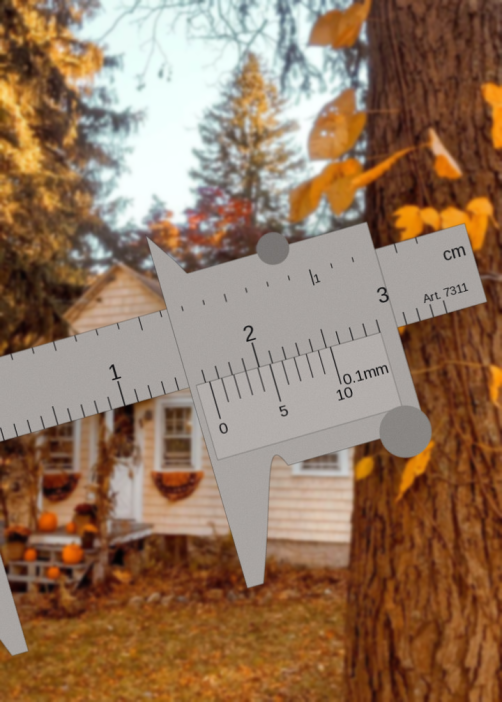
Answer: 16.3 mm
